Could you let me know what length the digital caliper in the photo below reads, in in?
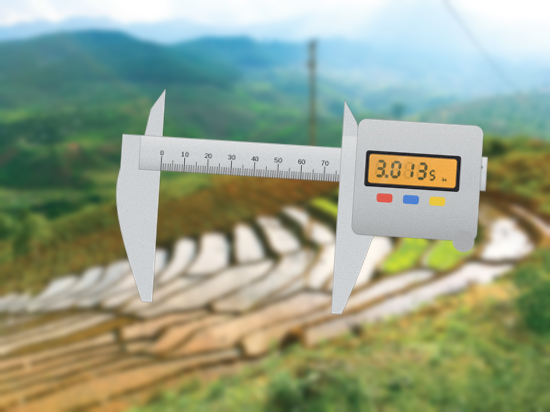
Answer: 3.0135 in
